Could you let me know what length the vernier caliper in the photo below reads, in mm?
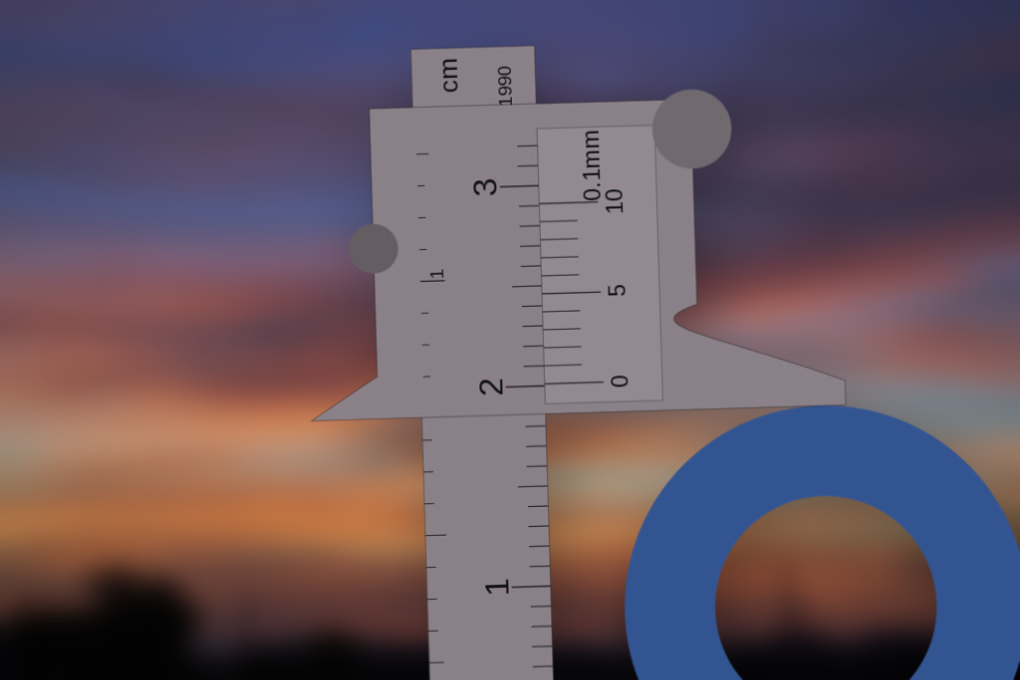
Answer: 20.1 mm
